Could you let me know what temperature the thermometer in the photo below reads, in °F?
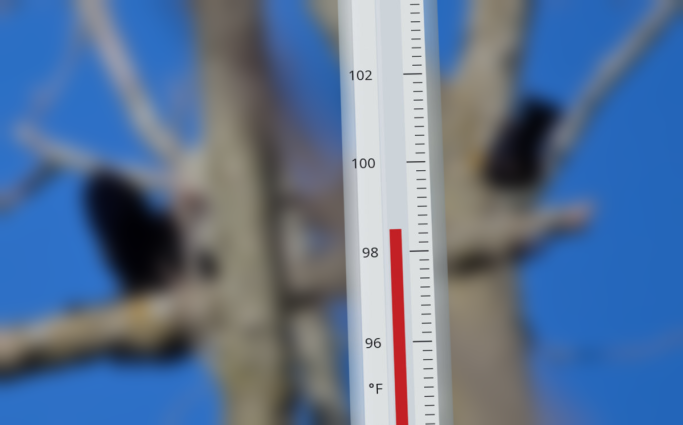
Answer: 98.5 °F
